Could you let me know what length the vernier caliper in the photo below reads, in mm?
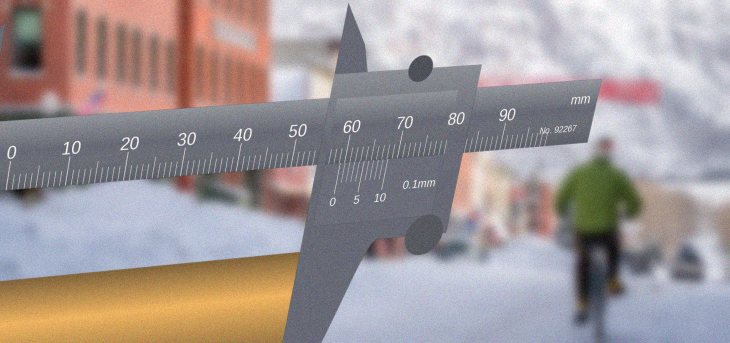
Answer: 59.2 mm
